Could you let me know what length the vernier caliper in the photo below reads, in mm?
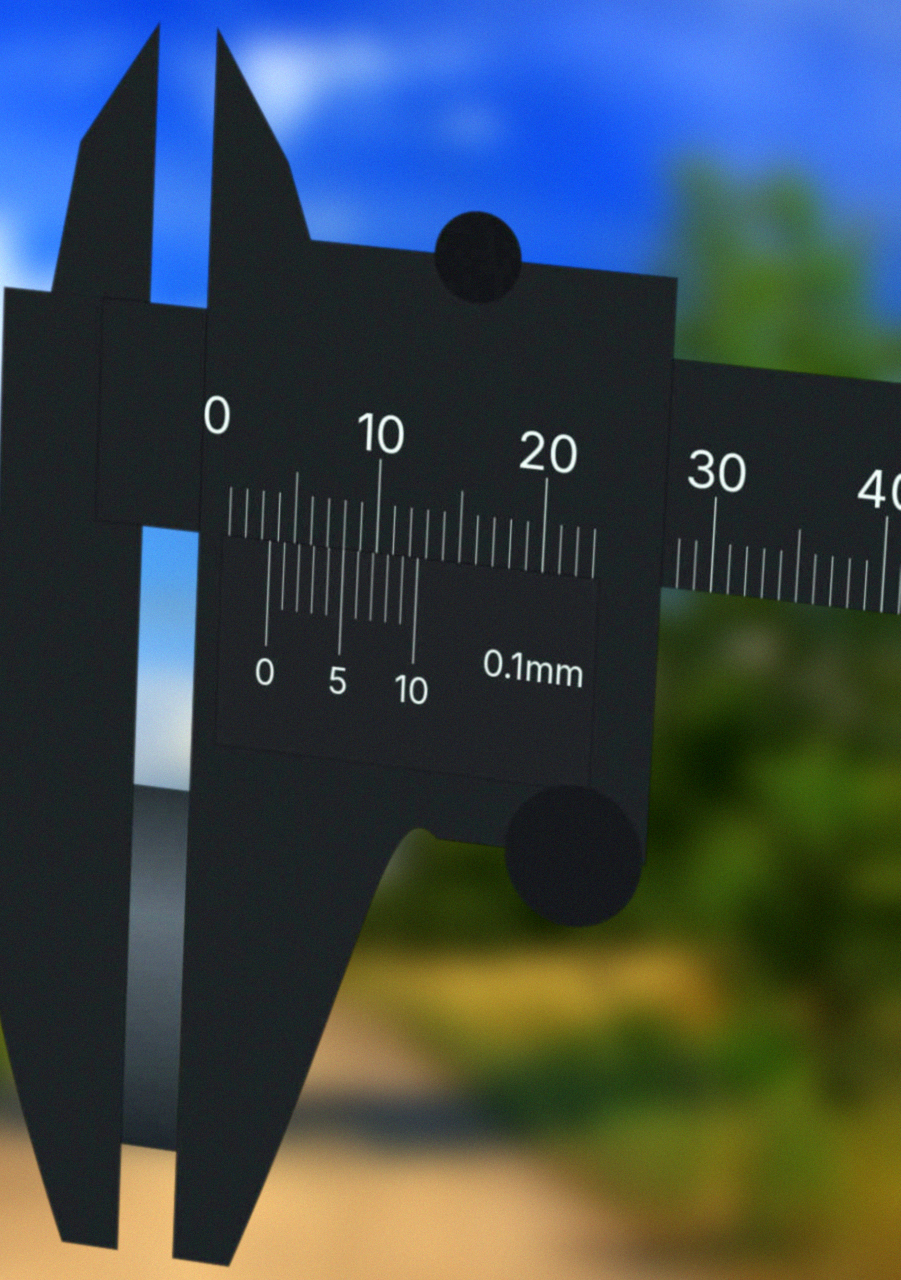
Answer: 3.5 mm
